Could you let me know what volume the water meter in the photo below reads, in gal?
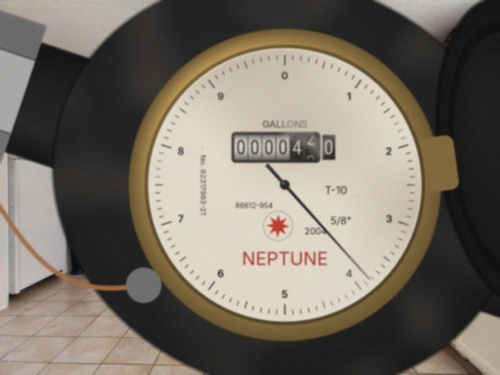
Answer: 423.8 gal
